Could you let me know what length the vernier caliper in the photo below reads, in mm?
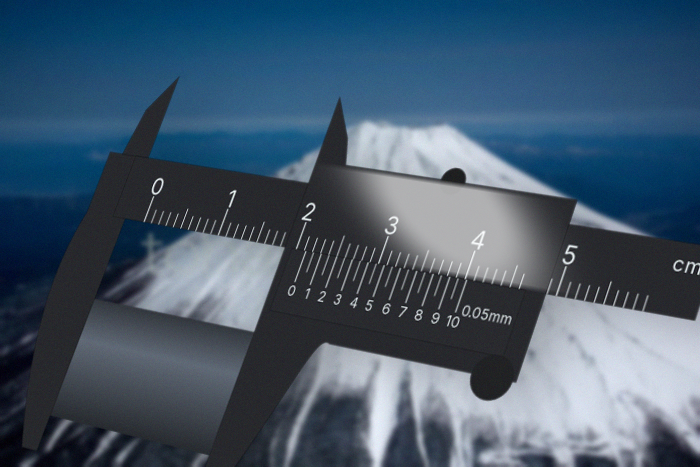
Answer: 21.2 mm
